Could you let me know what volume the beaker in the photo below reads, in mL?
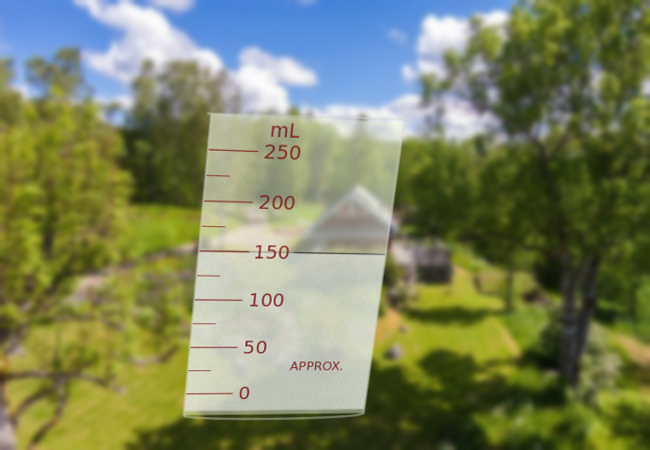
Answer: 150 mL
